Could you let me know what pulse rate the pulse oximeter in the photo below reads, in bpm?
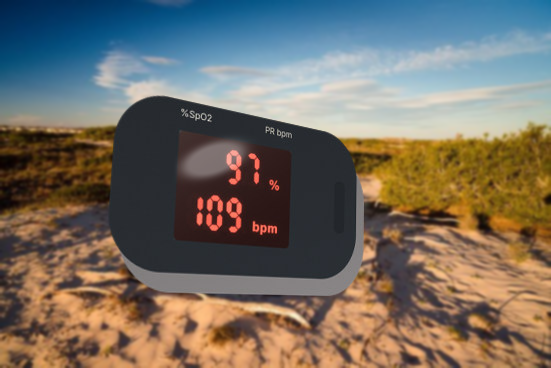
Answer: 109 bpm
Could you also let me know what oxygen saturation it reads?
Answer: 97 %
